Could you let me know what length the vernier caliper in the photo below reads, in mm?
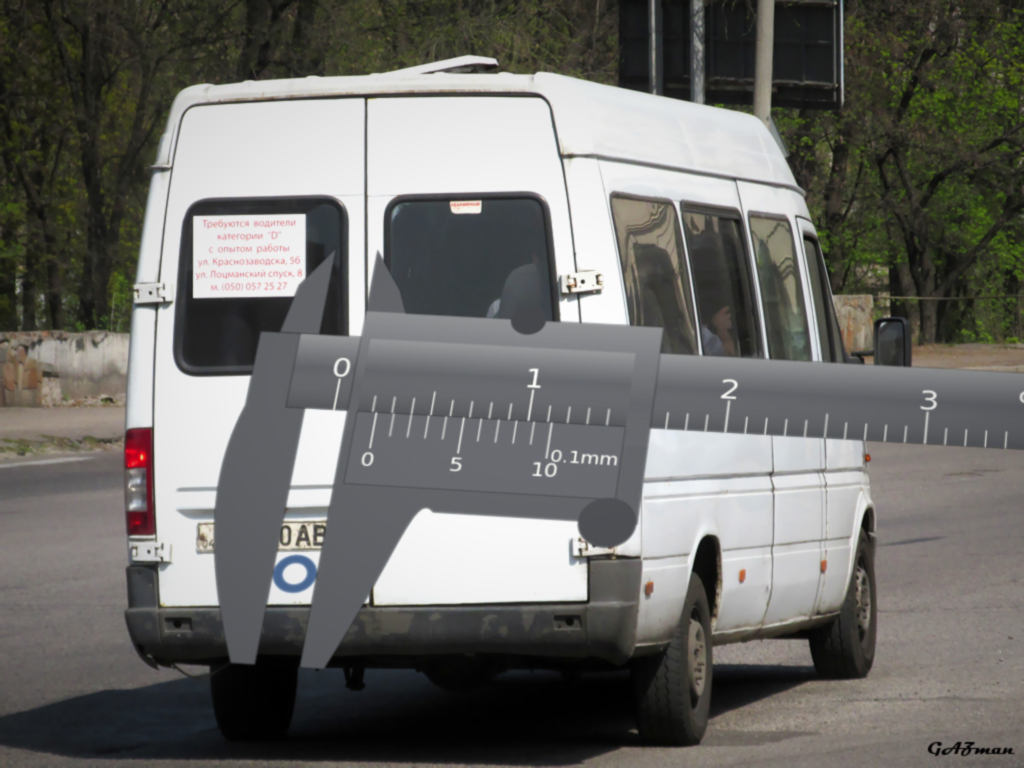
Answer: 2.2 mm
